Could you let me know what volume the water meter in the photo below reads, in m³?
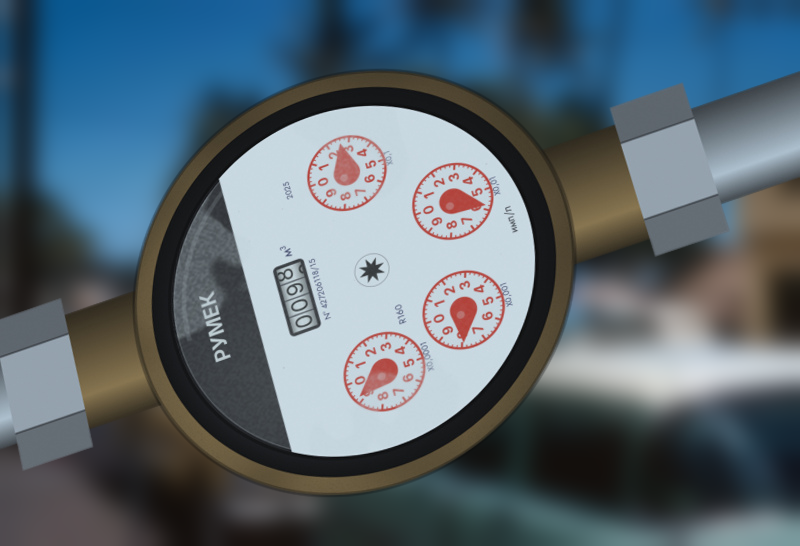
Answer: 98.2579 m³
